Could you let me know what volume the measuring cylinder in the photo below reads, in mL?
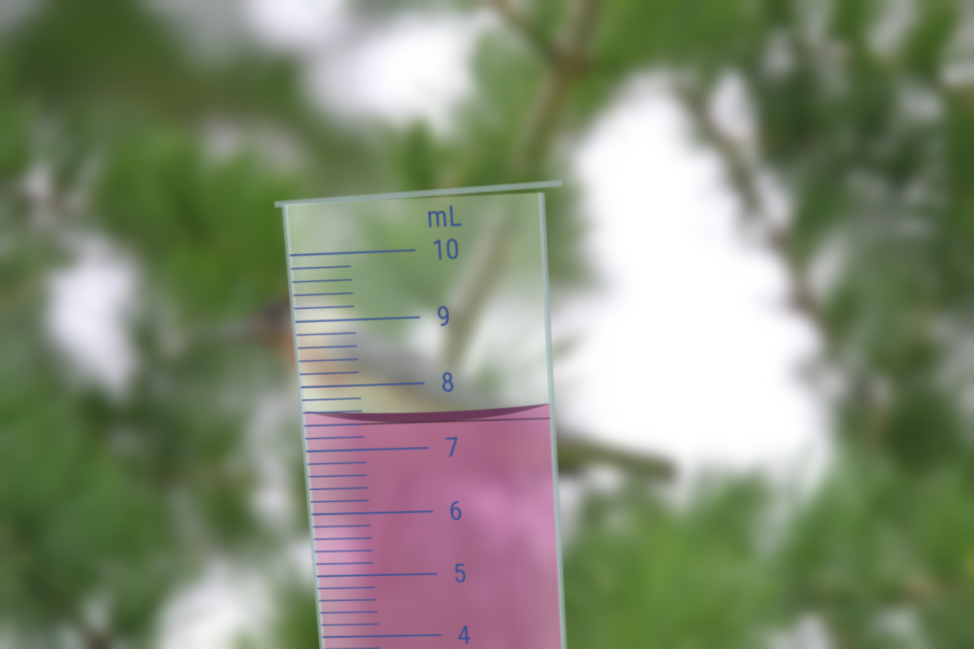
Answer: 7.4 mL
